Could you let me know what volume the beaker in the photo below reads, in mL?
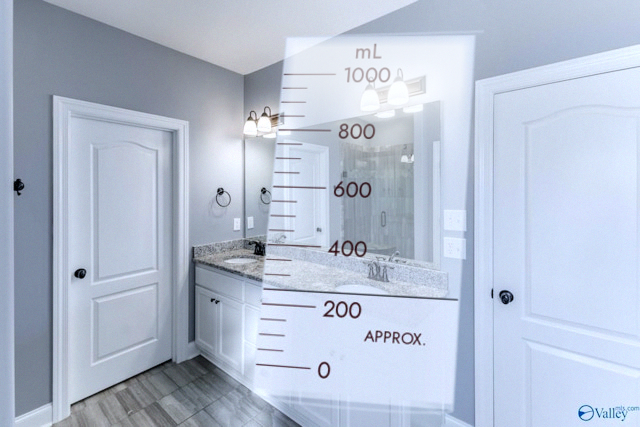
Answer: 250 mL
